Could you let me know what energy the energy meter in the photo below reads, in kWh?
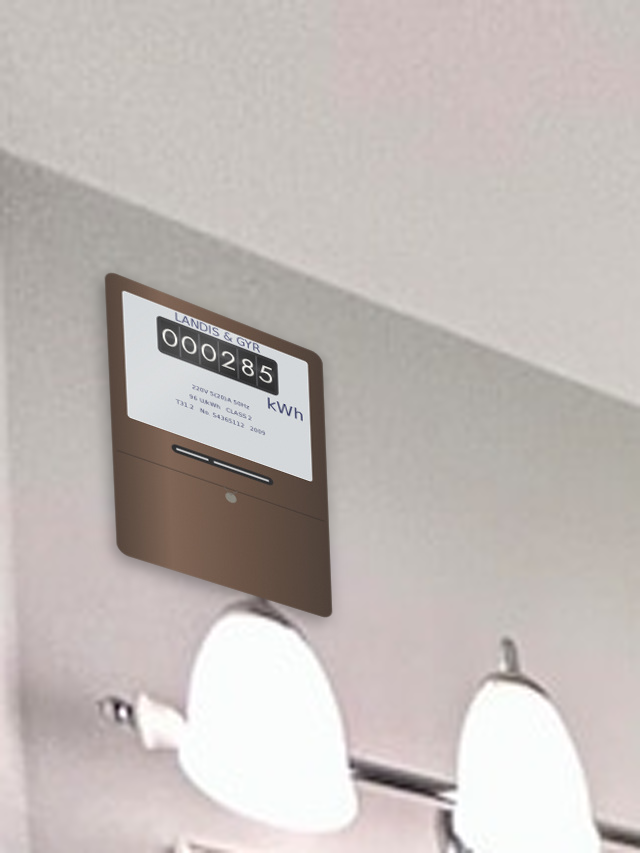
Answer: 285 kWh
